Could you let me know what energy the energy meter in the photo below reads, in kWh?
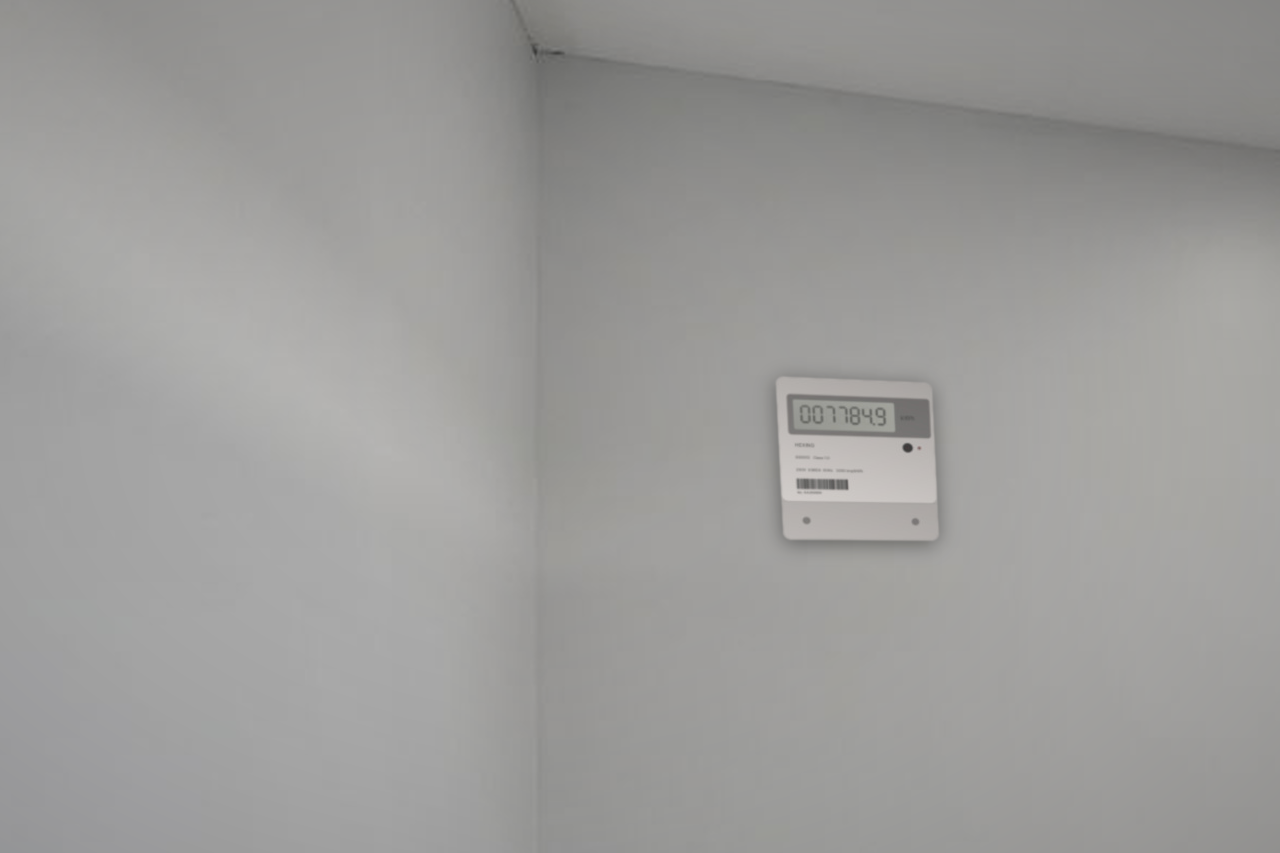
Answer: 7784.9 kWh
